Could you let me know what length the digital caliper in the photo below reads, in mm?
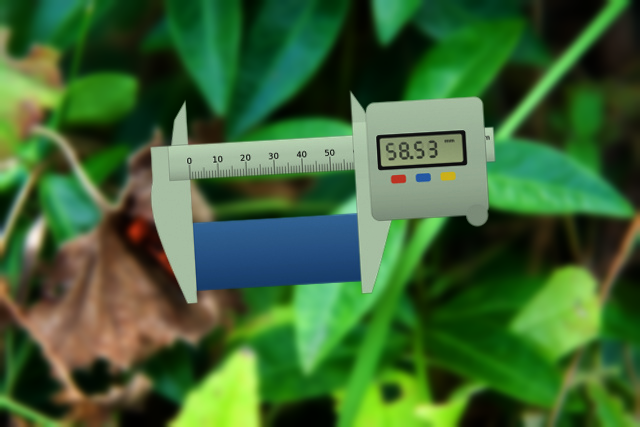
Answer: 58.53 mm
